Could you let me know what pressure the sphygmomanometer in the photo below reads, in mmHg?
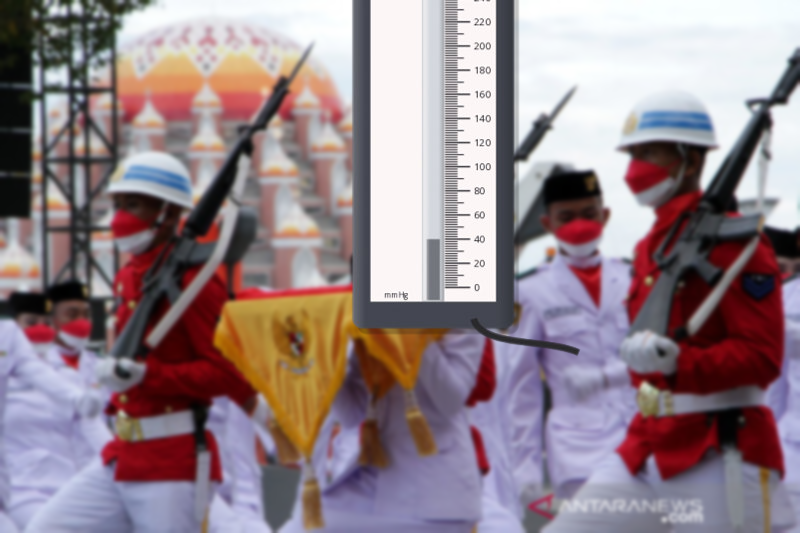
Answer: 40 mmHg
